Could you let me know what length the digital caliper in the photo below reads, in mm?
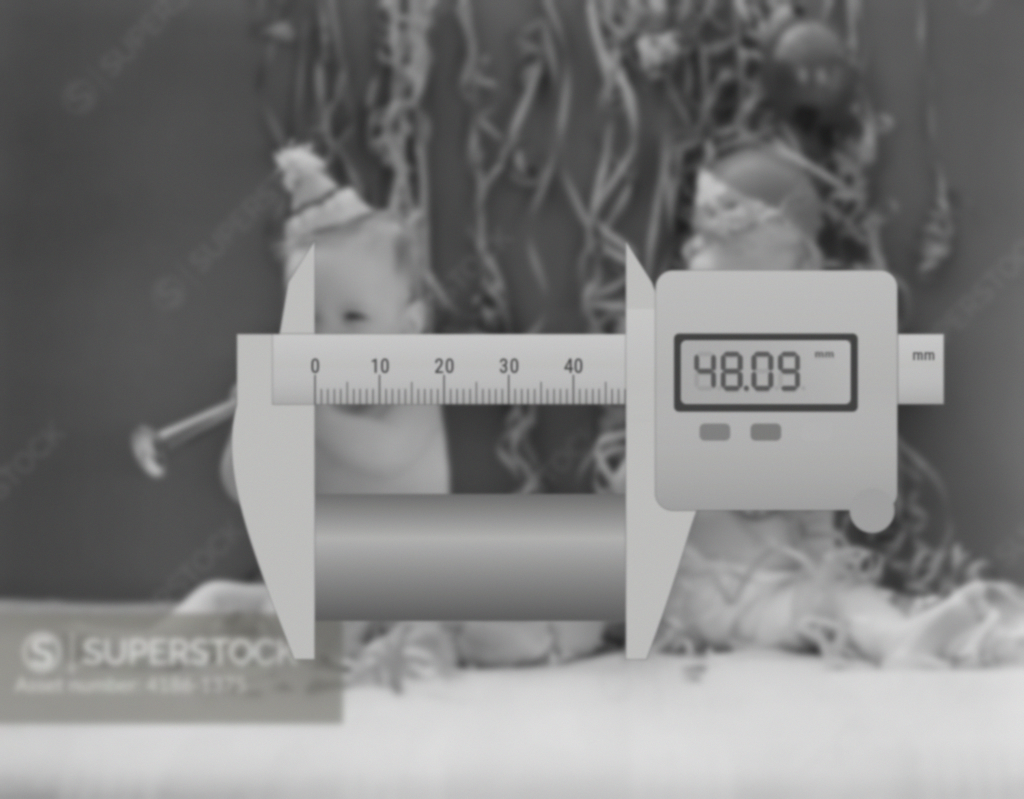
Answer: 48.09 mm
